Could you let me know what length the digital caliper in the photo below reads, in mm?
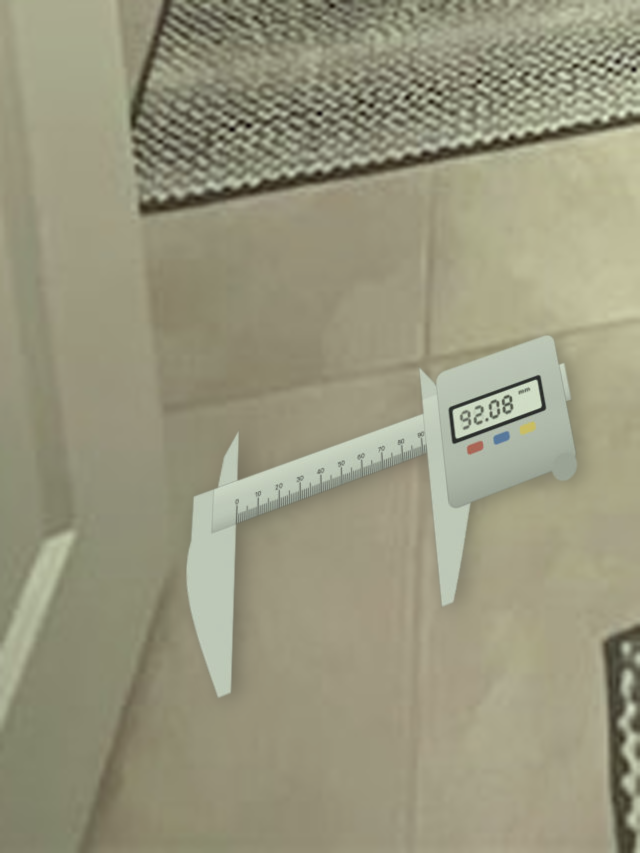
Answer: 92.08 mm
